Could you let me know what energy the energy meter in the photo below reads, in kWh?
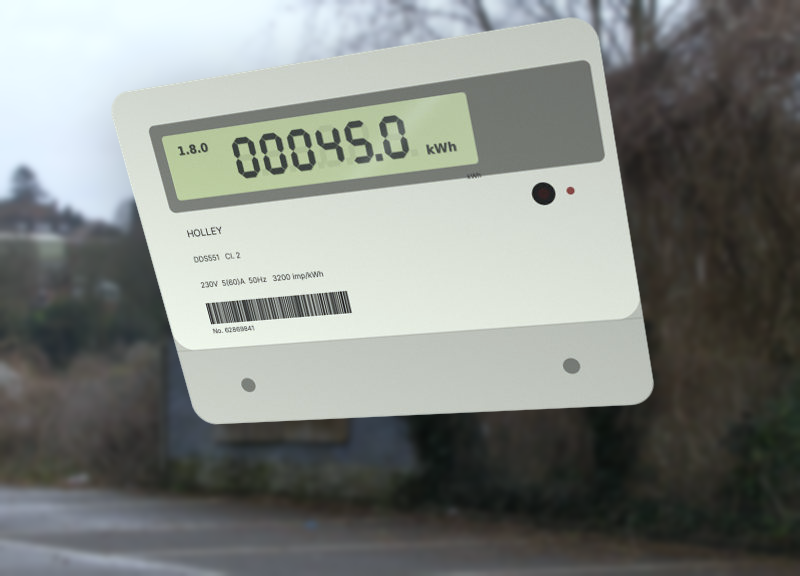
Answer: 45.0 kWh
